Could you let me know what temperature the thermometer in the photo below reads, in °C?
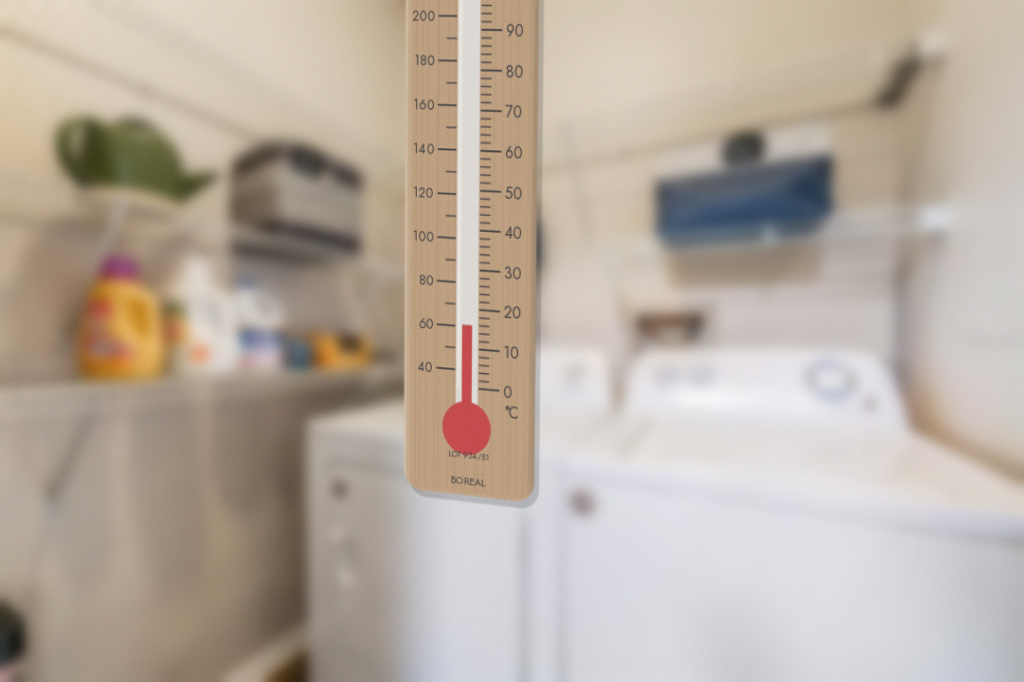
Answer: 16 °C
